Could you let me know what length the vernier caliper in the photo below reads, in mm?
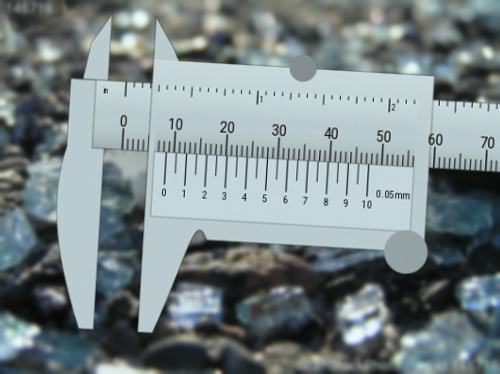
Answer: 8.5 mm
